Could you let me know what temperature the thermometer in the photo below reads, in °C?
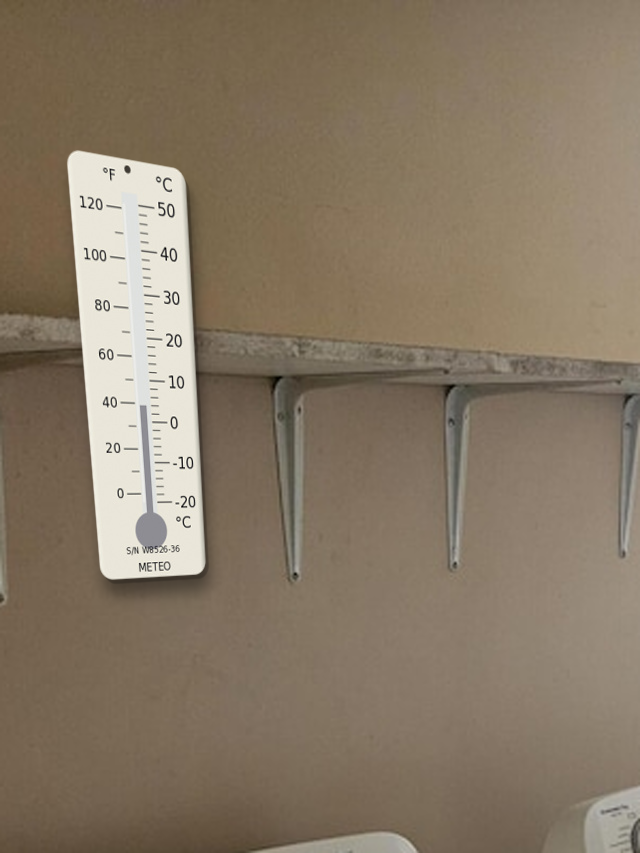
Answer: 4 °C
